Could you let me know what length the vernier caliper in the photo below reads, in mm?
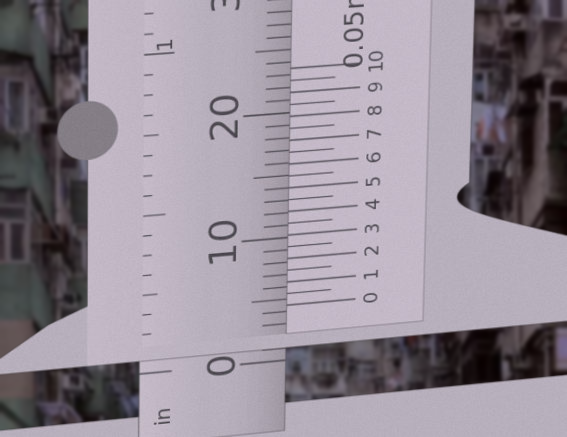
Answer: 4.5 mm
